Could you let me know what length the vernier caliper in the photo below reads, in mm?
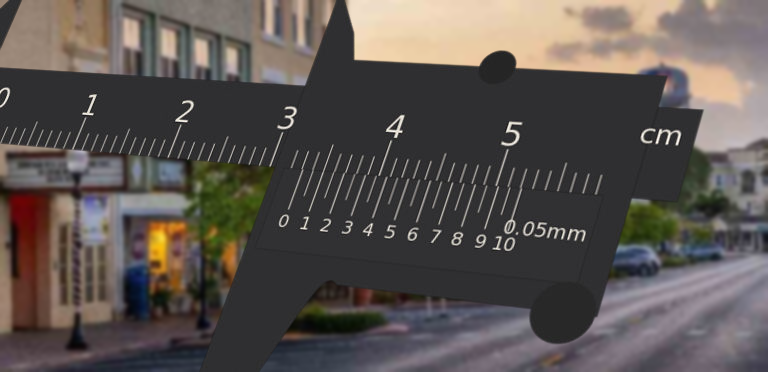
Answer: 33.1 mm
